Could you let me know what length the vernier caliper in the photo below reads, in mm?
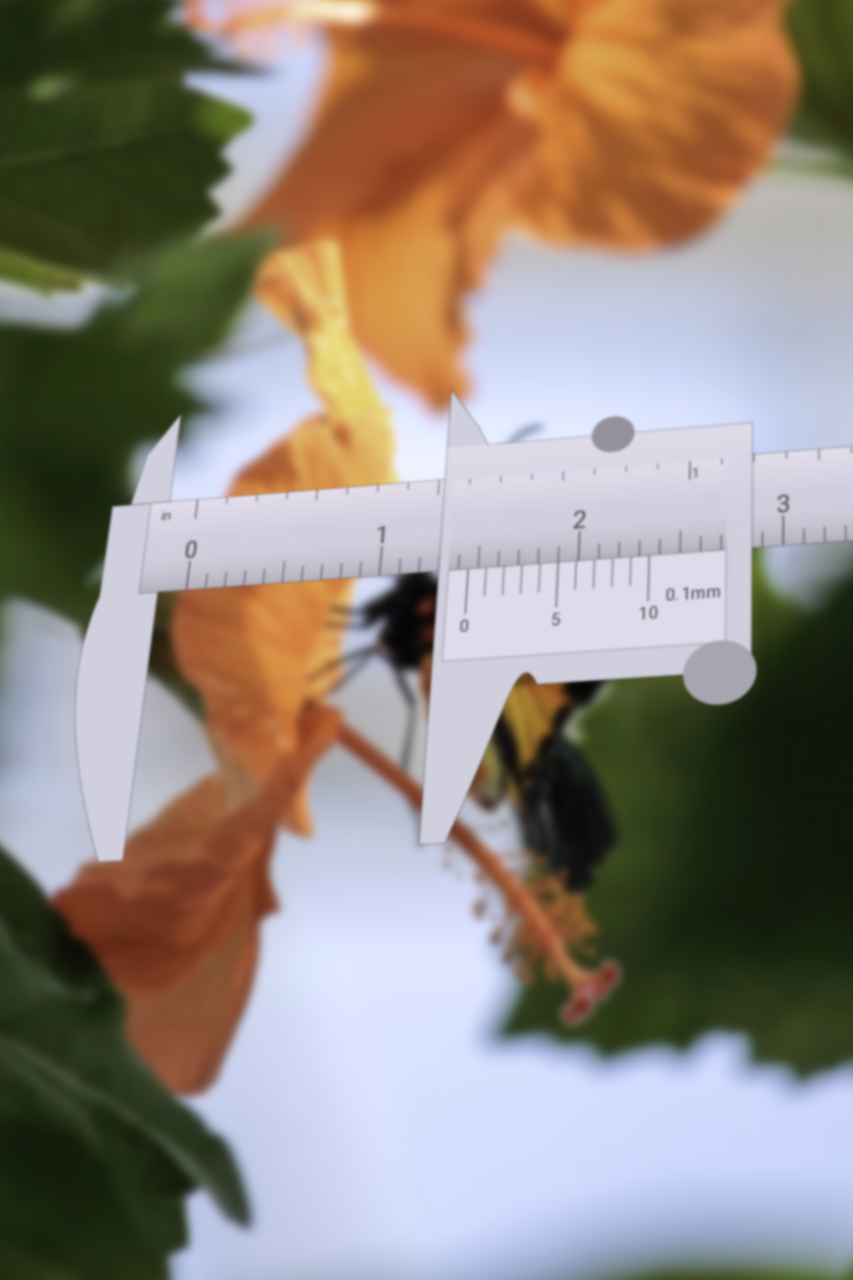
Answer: 14.5 mm
